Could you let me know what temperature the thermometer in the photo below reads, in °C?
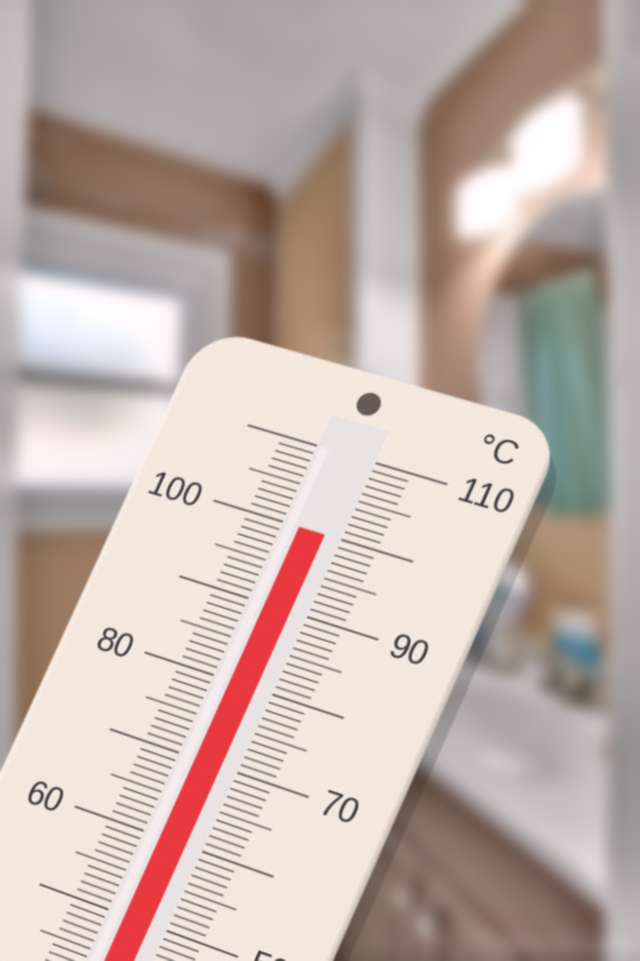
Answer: 100 °C
